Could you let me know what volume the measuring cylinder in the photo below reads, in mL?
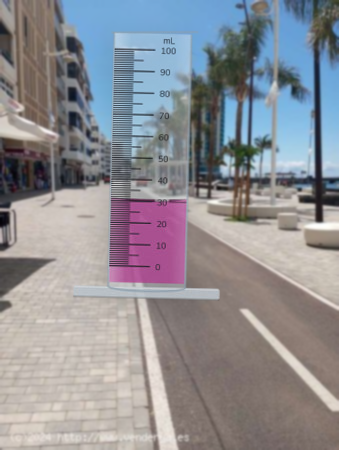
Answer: 30 mL
